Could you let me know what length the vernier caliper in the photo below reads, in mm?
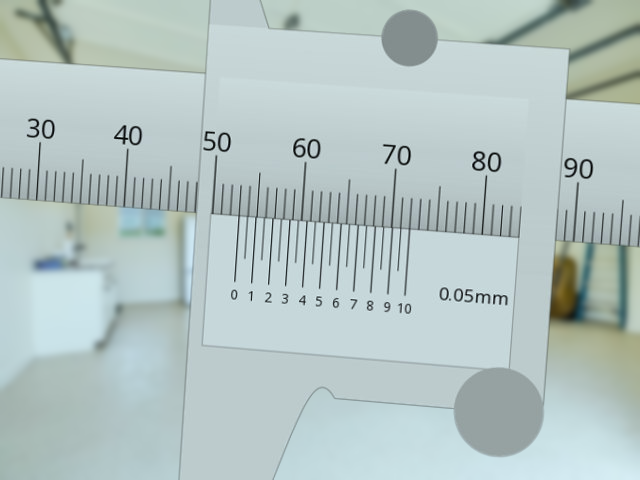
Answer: 53.0 mm
